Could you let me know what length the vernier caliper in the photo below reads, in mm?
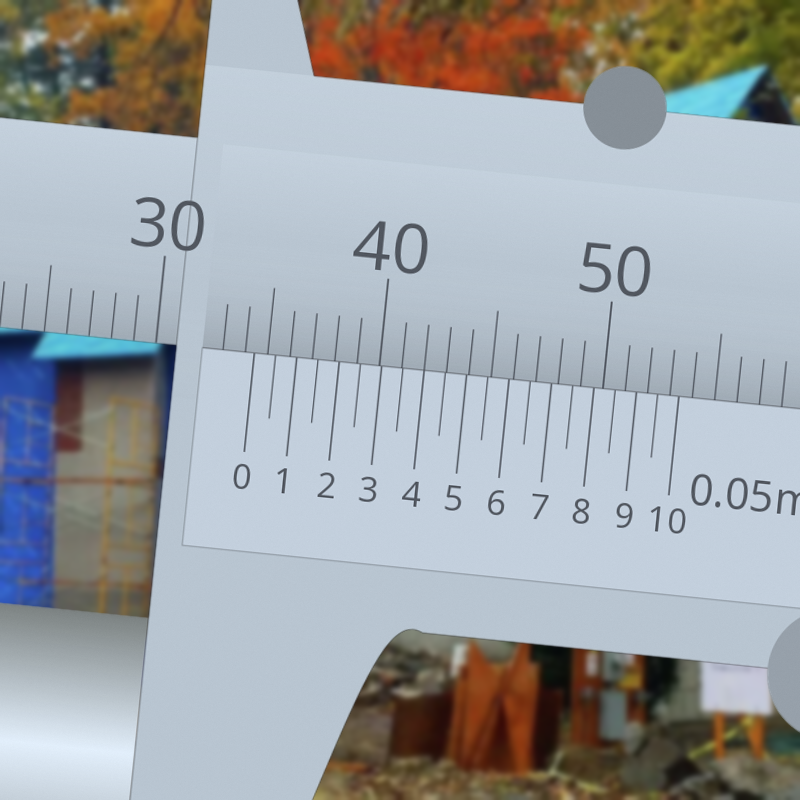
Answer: 34.4 mm
